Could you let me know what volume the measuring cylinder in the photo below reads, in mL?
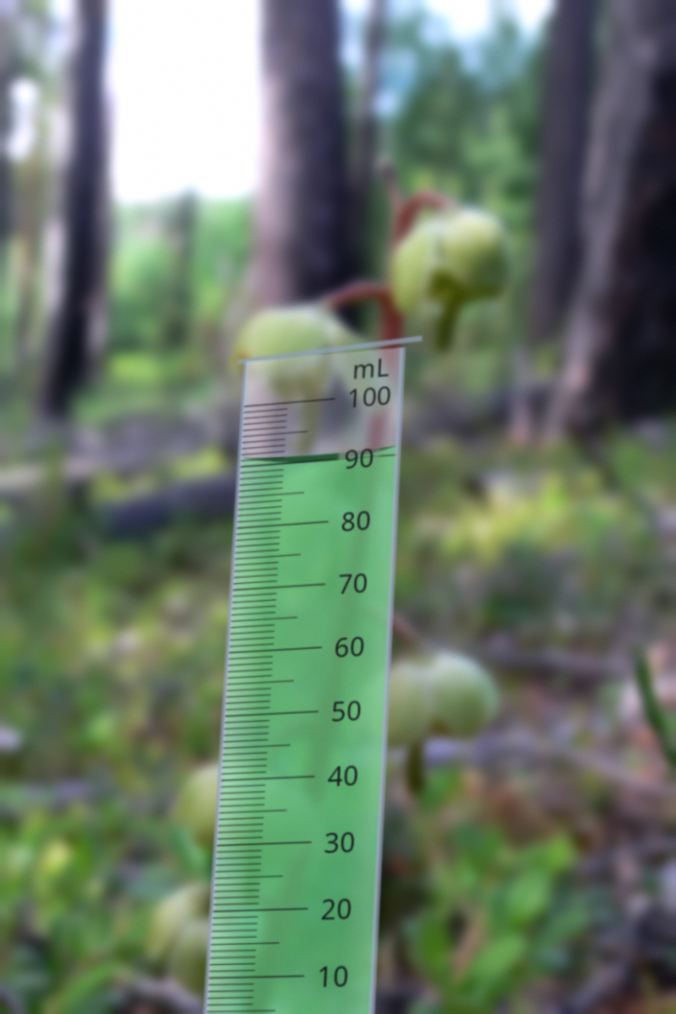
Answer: 90 mL
